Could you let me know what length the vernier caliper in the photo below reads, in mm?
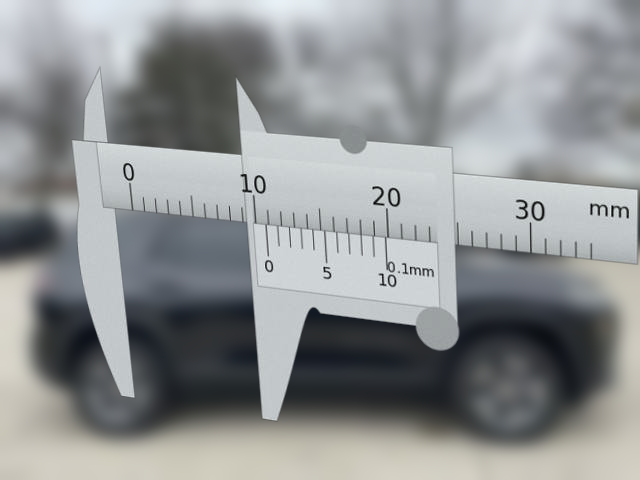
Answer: 10.8 mm
